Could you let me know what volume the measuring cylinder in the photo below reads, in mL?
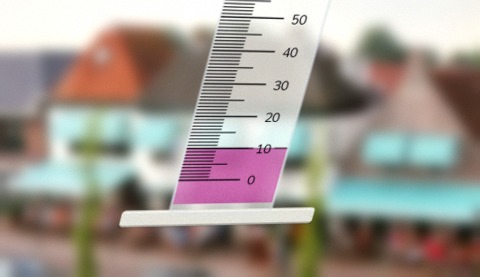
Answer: 10 mL
